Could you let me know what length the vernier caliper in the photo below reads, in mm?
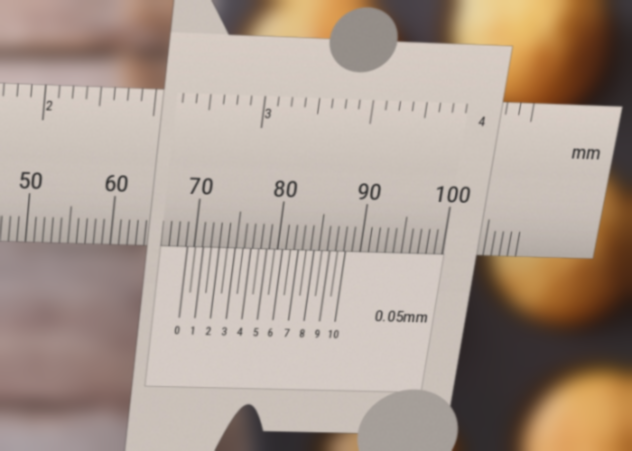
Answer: 69.2 mm
